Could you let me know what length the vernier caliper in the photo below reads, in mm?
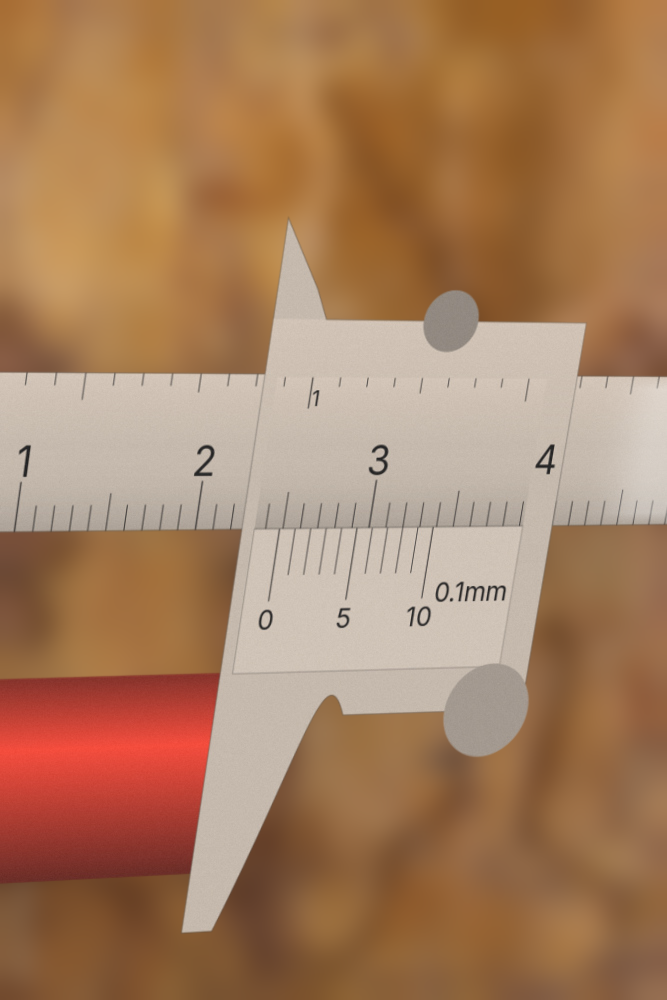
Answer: 24.8 mm
